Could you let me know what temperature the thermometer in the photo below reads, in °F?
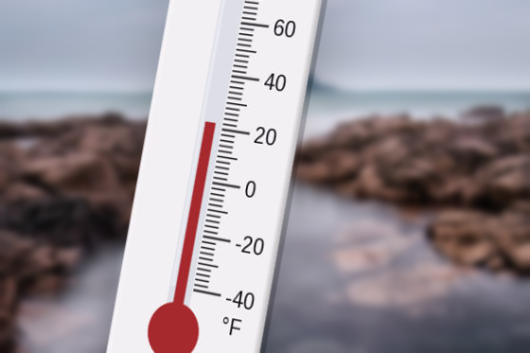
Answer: 22 °F
